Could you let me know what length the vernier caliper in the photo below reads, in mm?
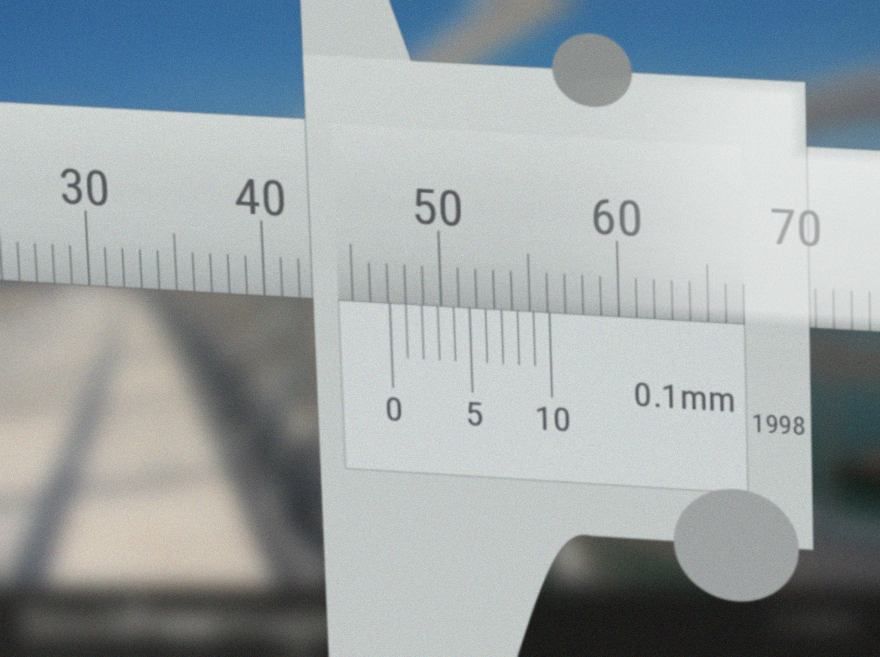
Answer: 47.1 mm
